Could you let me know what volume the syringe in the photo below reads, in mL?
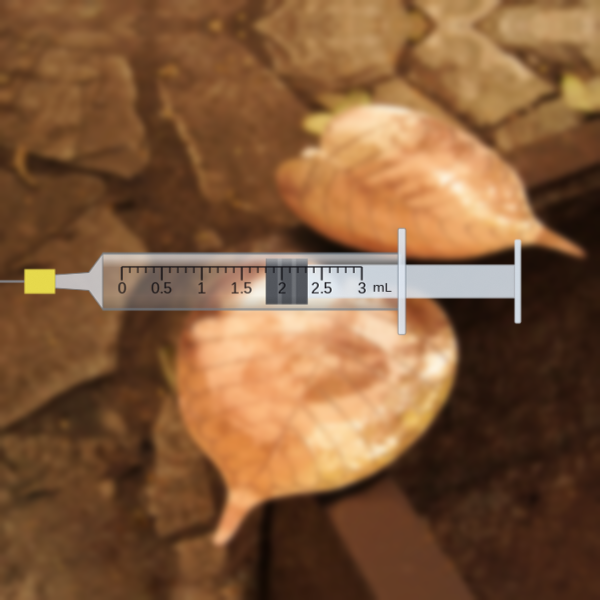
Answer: 1.8 mL
